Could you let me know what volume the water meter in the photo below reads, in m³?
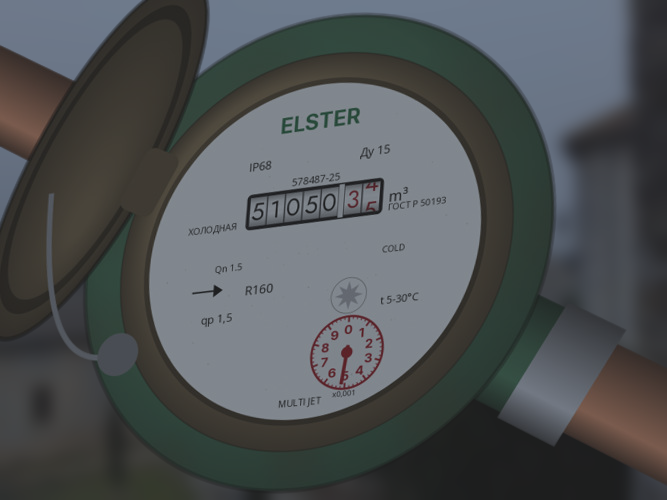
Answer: 51050.345 m³
